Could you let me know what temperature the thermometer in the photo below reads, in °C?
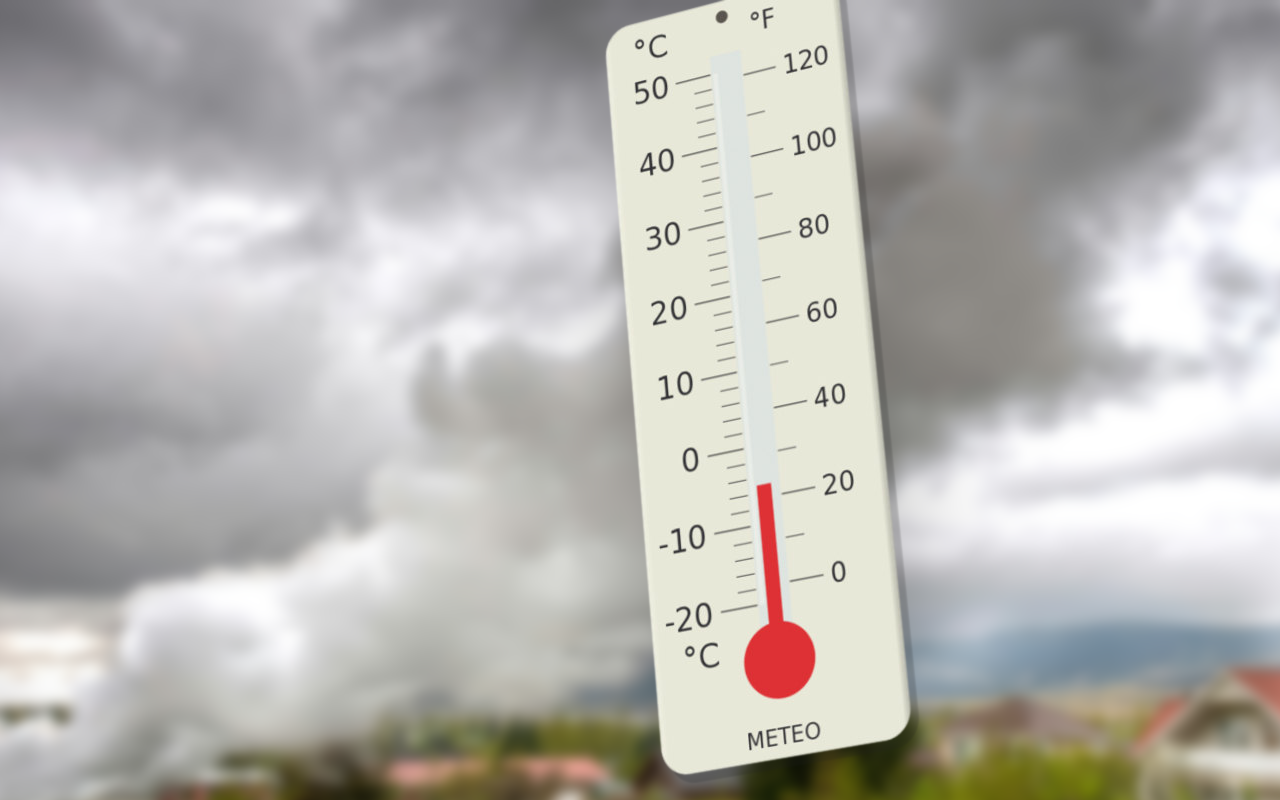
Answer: -5 °C
